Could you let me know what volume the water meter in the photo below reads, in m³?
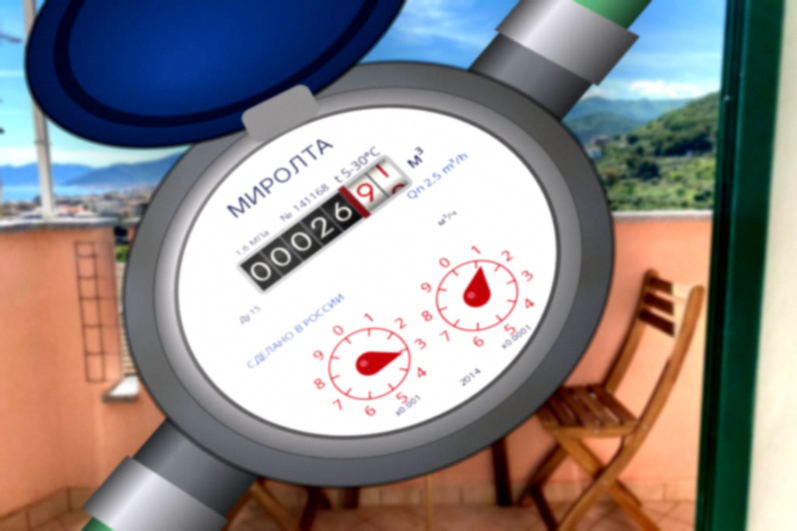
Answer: 26.9131 m³
